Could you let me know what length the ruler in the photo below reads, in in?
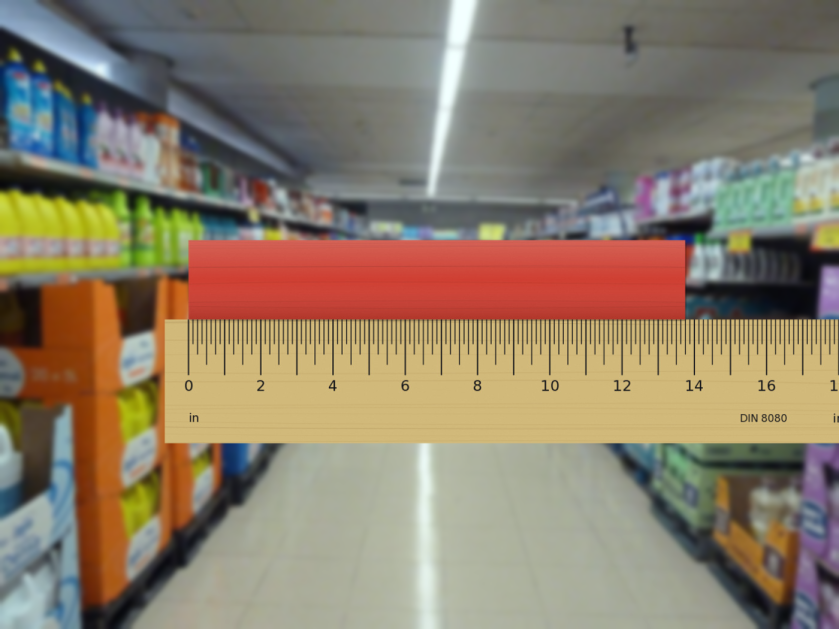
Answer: 13.75 in
